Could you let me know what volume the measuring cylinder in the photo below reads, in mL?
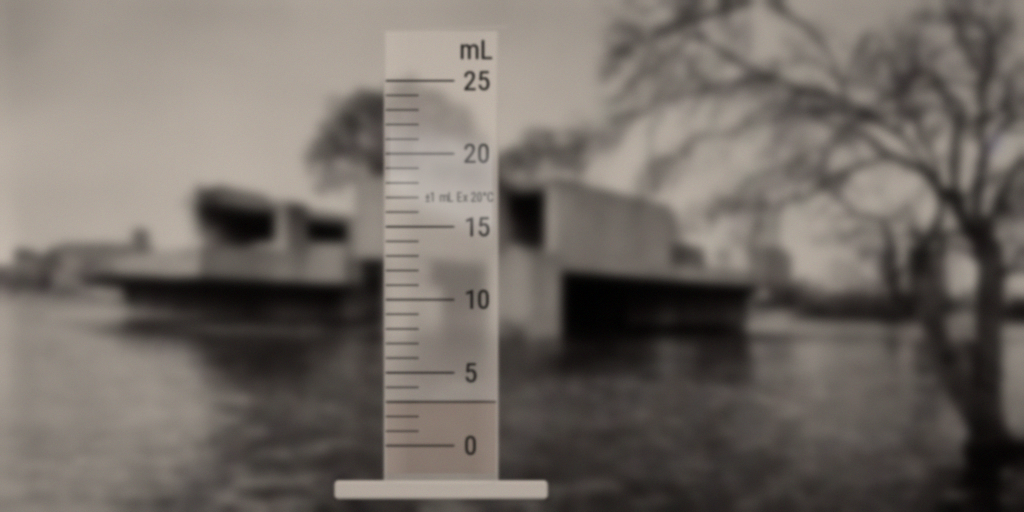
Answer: 3 mL
